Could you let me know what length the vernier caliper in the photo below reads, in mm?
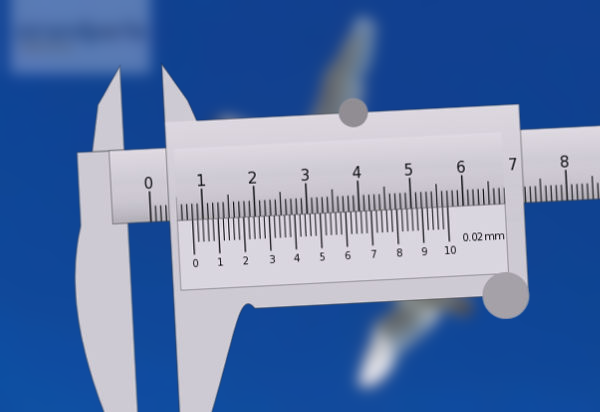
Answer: 8.0 mm
